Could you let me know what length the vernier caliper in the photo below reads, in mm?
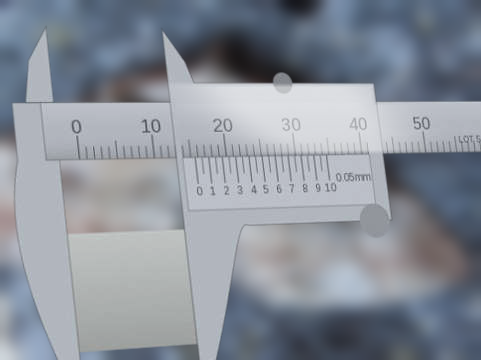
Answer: 15.6 mm
